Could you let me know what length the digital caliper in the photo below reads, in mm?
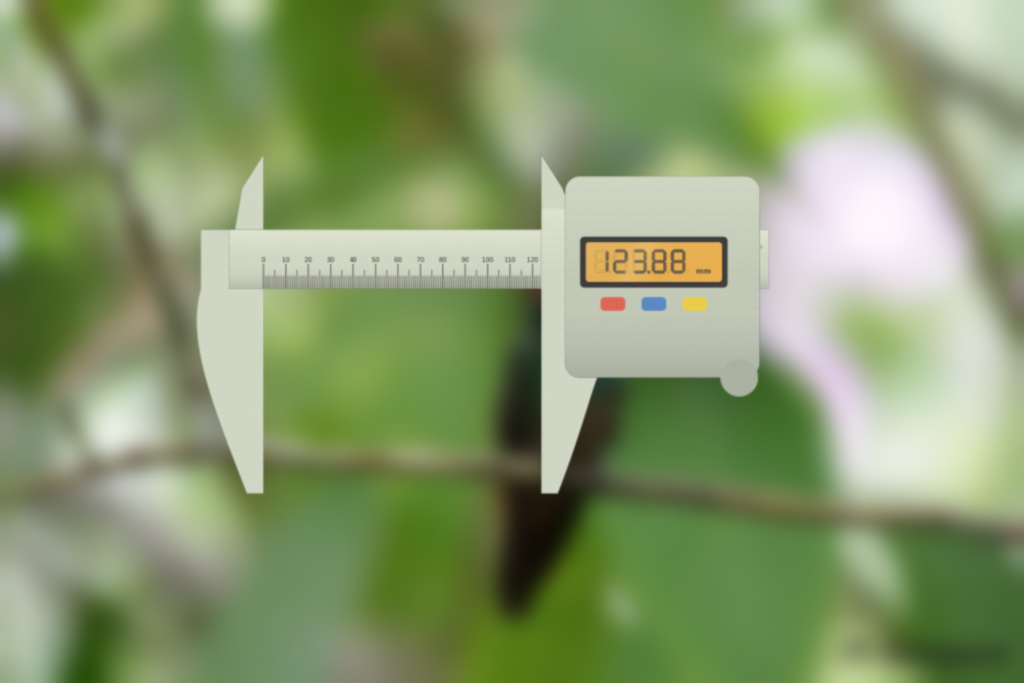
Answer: 123.88 mm
